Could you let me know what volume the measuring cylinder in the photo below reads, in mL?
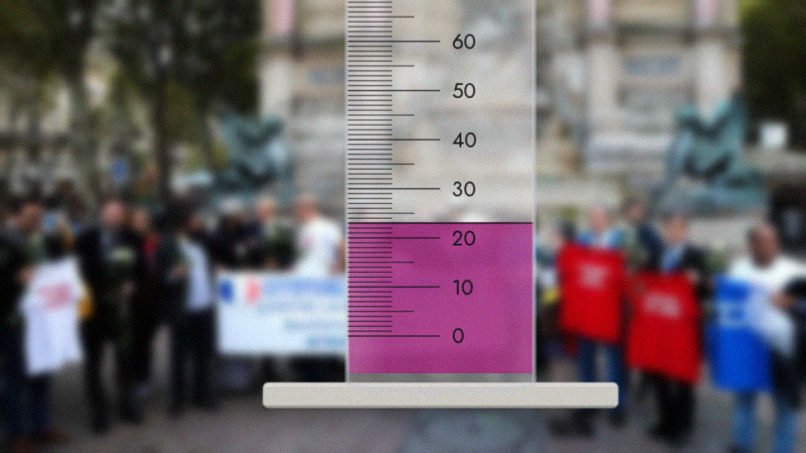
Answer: 23 mL
